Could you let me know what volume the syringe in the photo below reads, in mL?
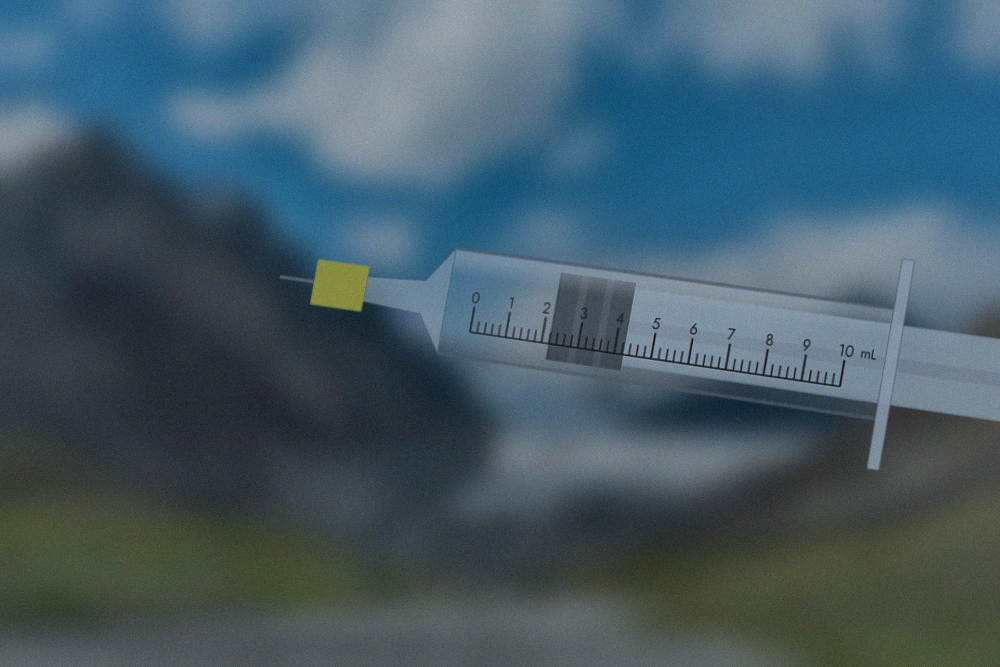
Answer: 2.2 mL
